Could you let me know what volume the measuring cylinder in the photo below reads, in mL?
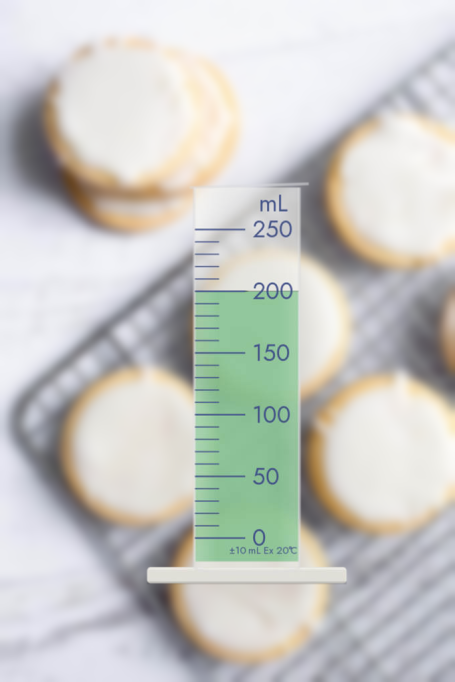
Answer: 200 mL
